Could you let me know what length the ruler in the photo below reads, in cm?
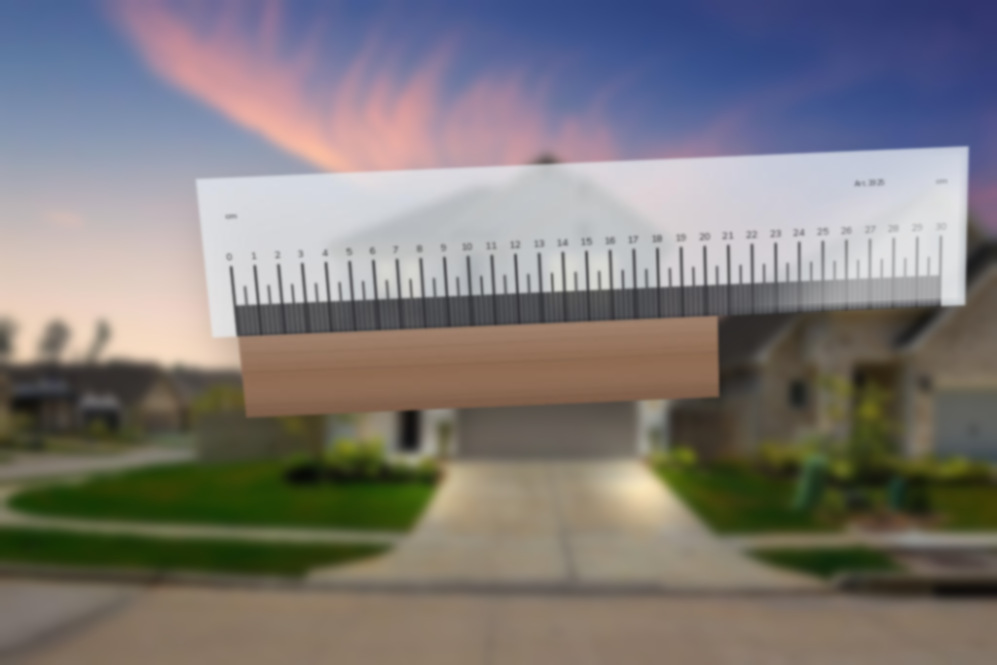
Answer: 20.5 cm
